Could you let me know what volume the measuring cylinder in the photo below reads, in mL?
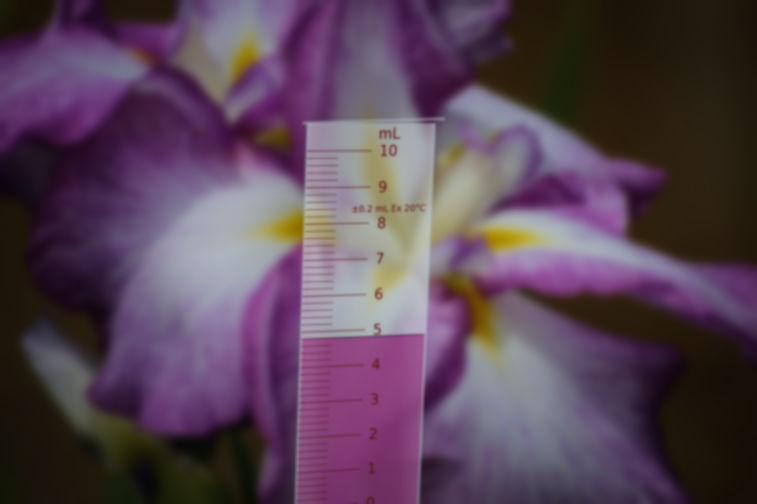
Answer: 4.8 mL
